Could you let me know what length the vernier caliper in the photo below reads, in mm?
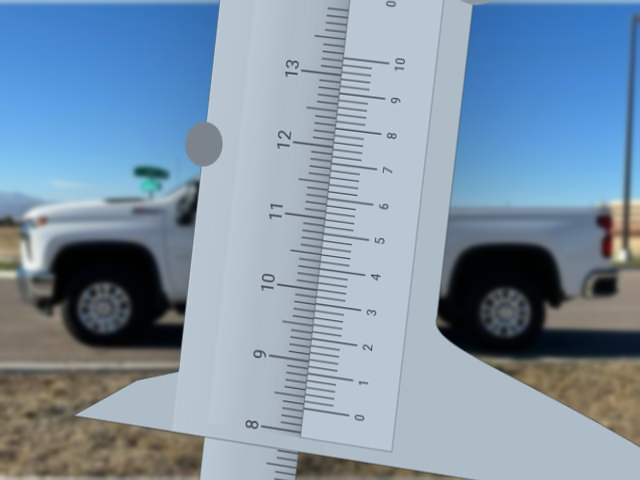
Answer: 83.4 mm
